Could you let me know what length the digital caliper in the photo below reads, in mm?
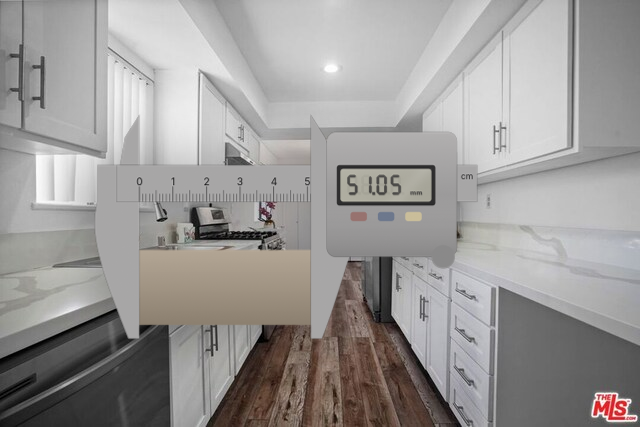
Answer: 51.05 mm
